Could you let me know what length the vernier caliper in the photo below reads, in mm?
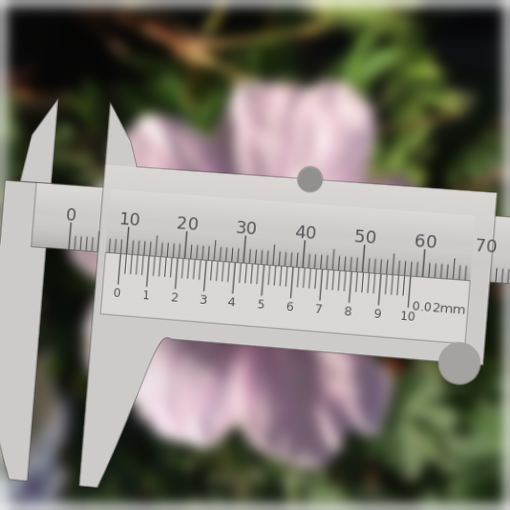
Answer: 9.0 mm
